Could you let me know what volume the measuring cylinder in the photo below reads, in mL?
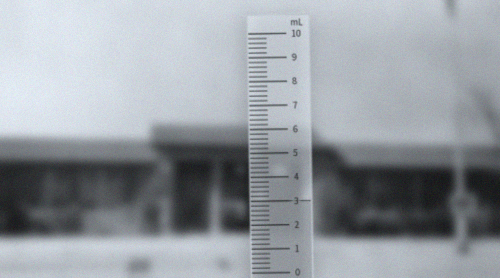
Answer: 3 mL
